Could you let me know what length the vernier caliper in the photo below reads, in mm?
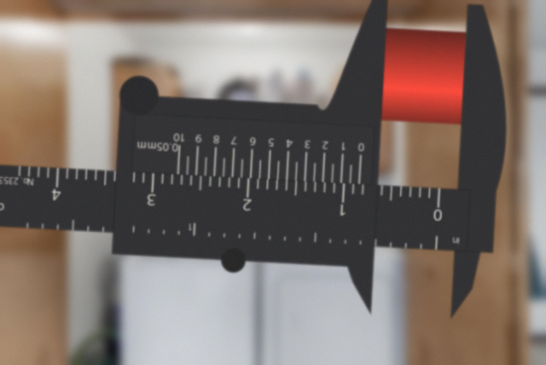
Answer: 8.4 mm
